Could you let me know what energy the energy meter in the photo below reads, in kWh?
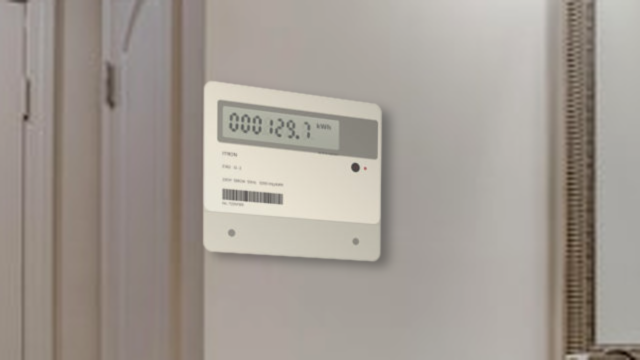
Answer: 129.7 kWh
